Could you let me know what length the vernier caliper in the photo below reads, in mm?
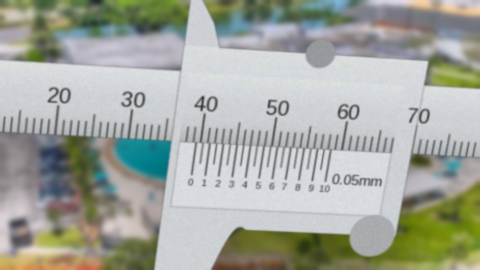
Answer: 39.4 mm
